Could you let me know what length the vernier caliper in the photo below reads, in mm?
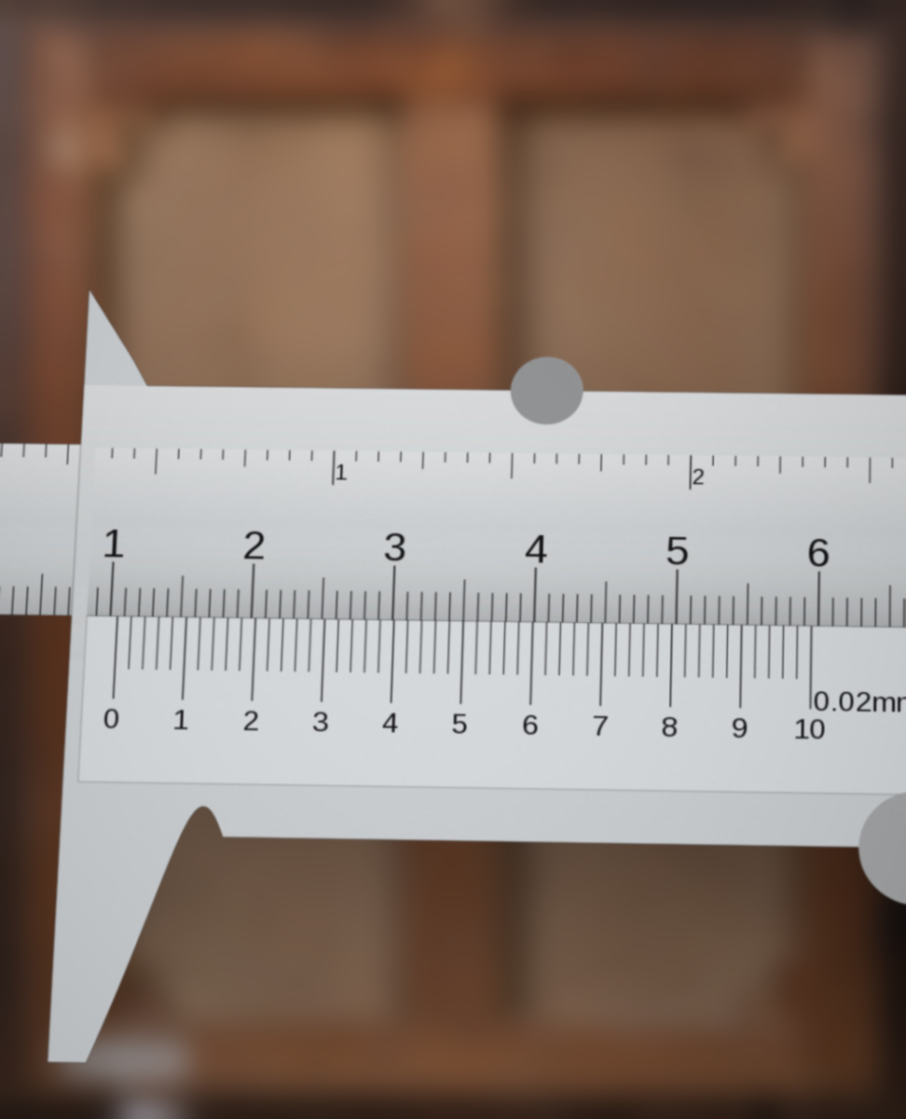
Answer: 10.5 mm
